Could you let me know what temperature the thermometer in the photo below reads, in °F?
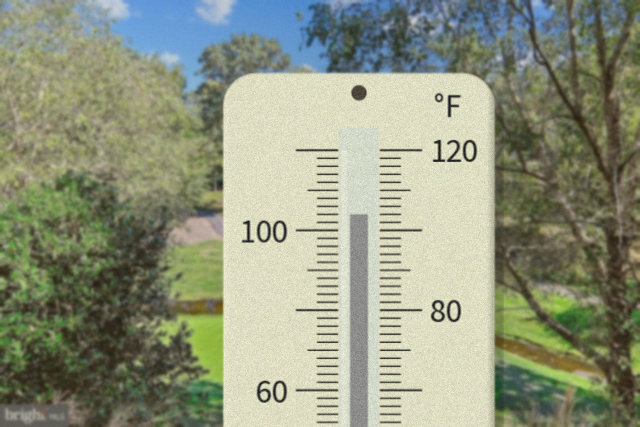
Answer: 104 °F
